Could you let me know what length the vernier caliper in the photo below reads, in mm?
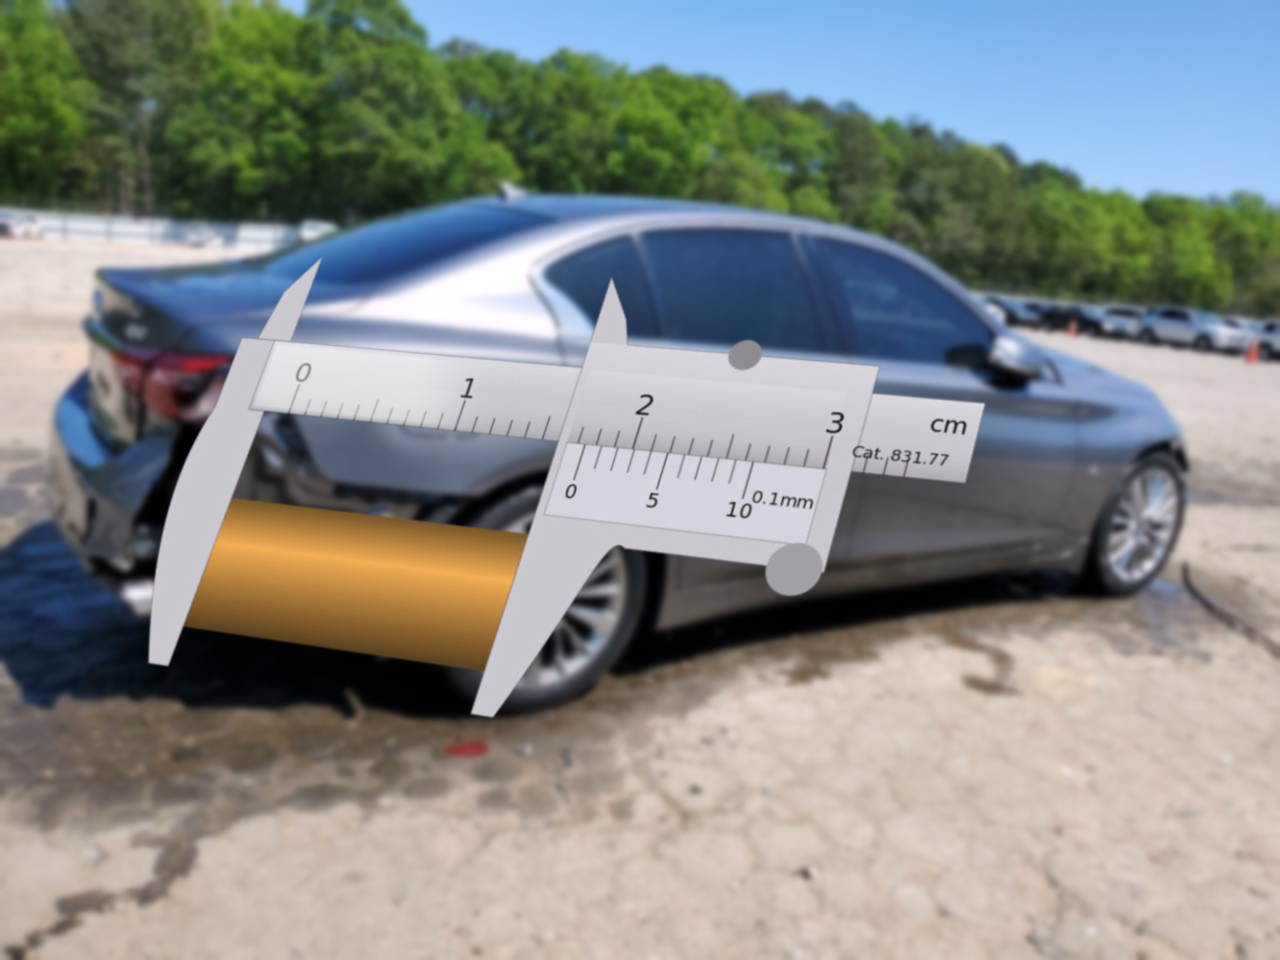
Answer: 17.4 mm
